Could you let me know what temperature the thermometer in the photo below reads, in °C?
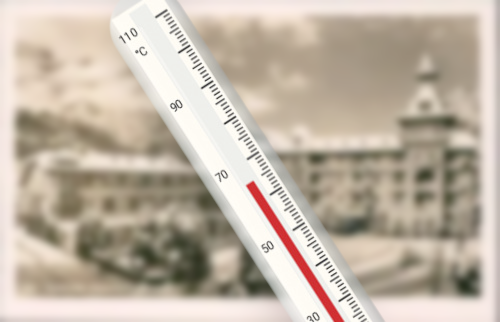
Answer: 65 °C
